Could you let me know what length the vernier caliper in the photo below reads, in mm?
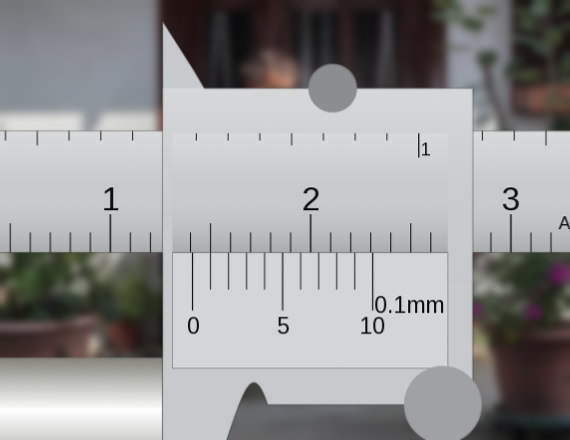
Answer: 14.1 mm
